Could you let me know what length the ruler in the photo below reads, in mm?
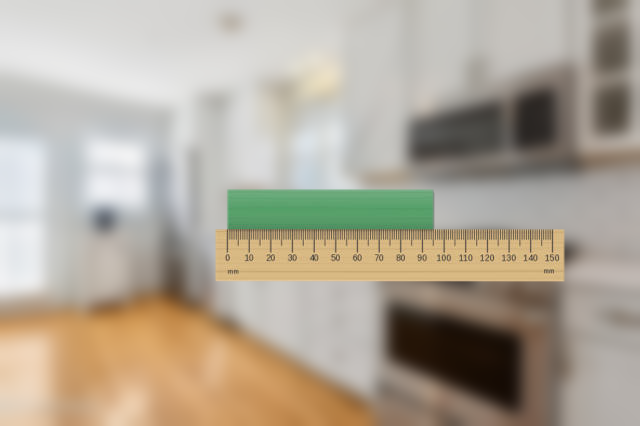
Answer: 95 mm
